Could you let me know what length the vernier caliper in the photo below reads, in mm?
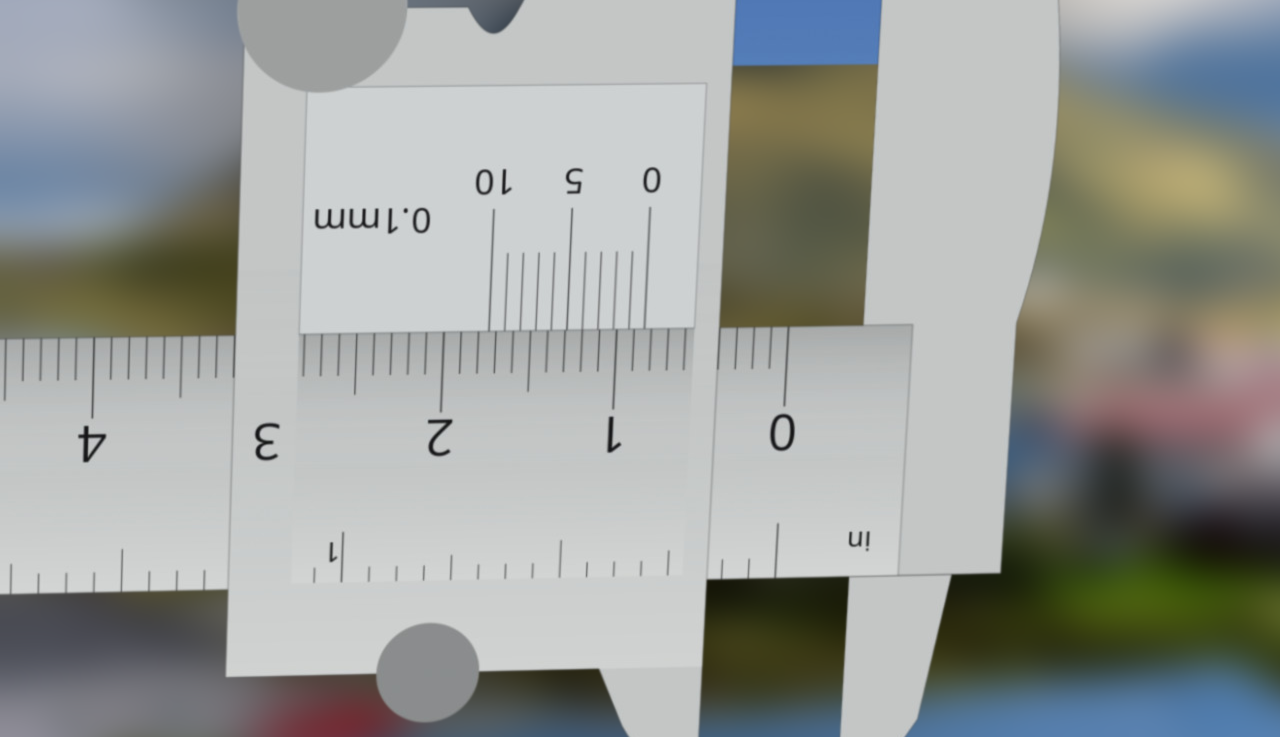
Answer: 8.4 mm
